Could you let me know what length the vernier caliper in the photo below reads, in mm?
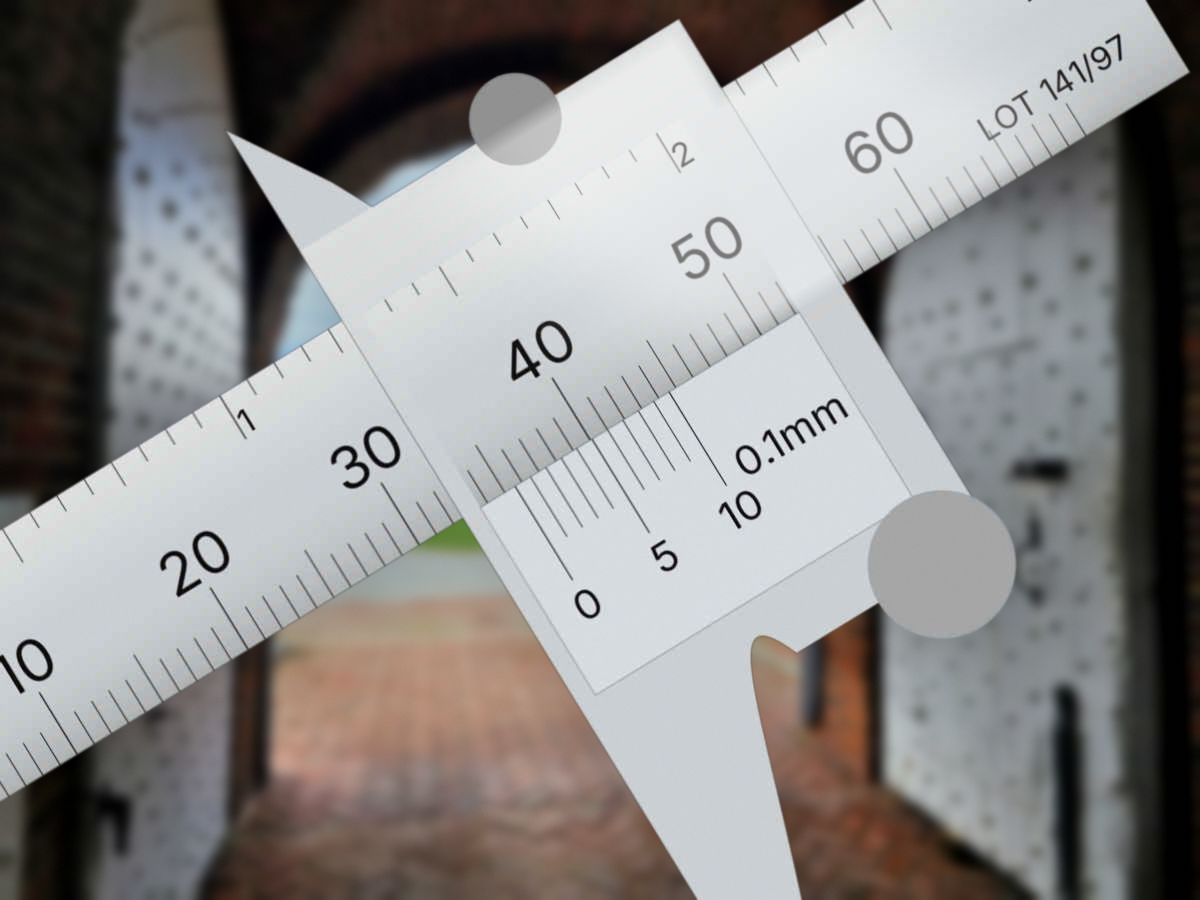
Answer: 35.6 mm
